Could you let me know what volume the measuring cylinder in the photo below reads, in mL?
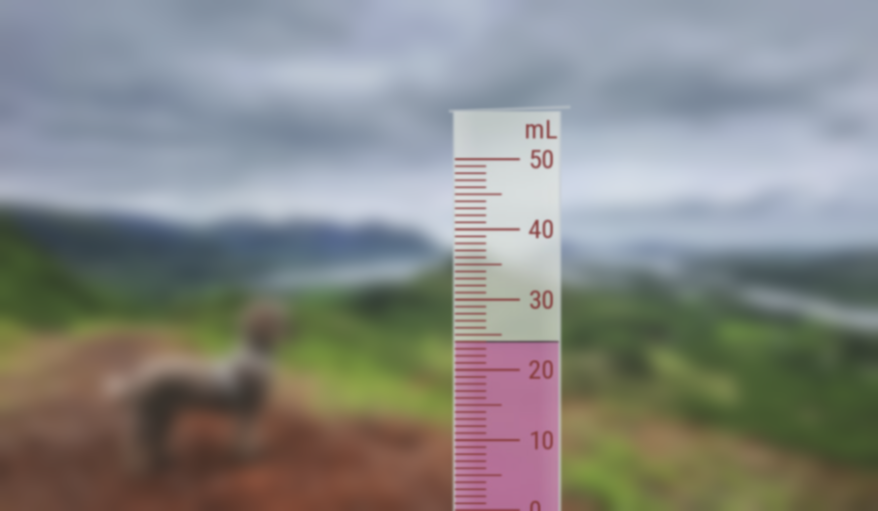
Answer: 24 mL
